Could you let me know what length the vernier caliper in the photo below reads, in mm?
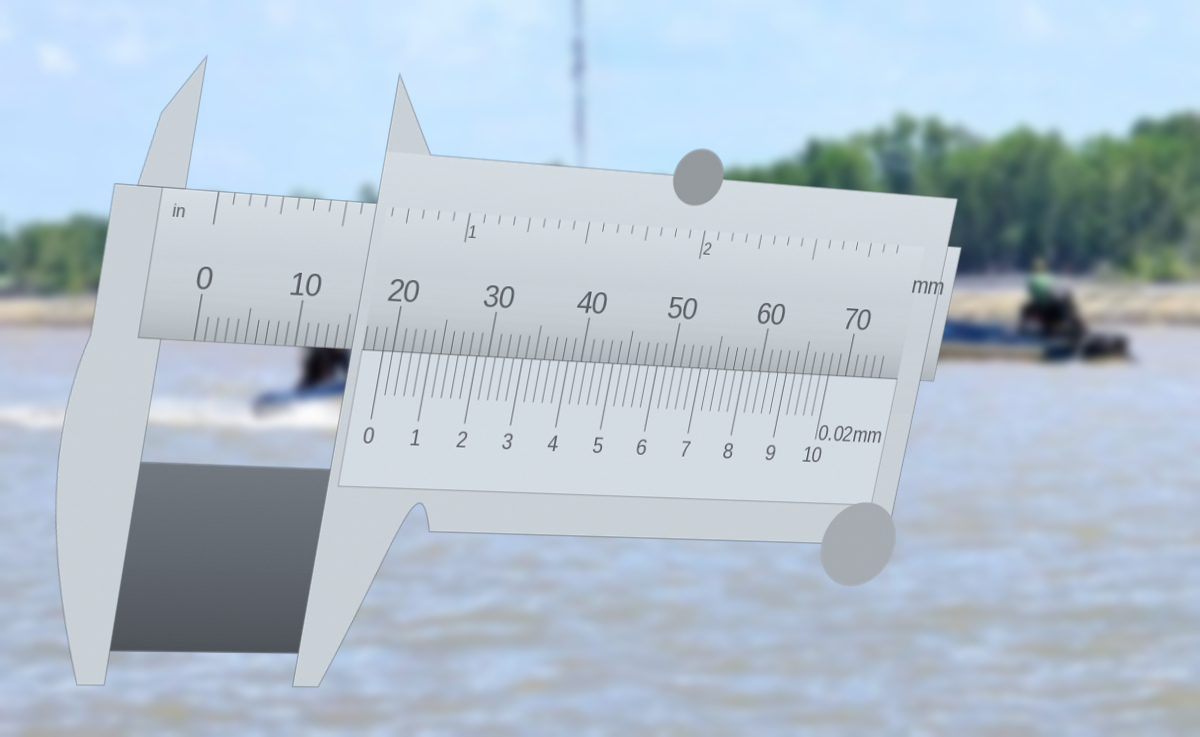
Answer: 19.0 mm
